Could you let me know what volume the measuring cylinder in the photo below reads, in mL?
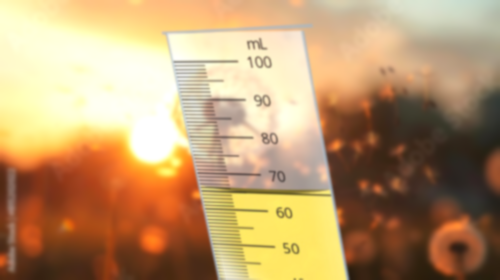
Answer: 65 mL
